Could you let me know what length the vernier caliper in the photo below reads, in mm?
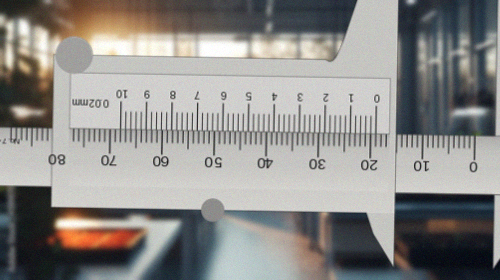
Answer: 19.0 mm
